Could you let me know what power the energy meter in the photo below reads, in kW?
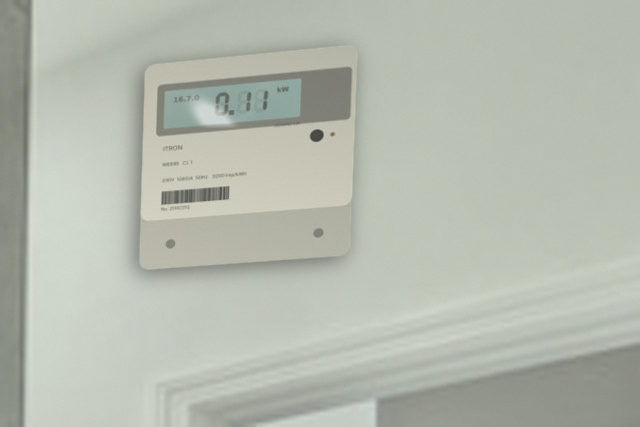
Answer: 0.11 kW
